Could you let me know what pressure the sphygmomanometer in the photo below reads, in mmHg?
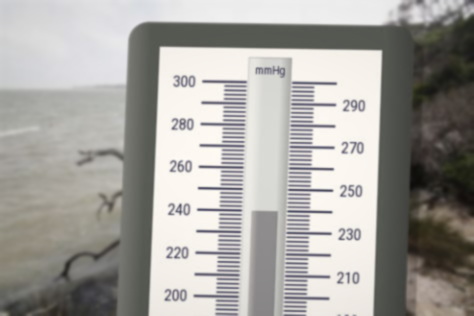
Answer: 240 mmHg
